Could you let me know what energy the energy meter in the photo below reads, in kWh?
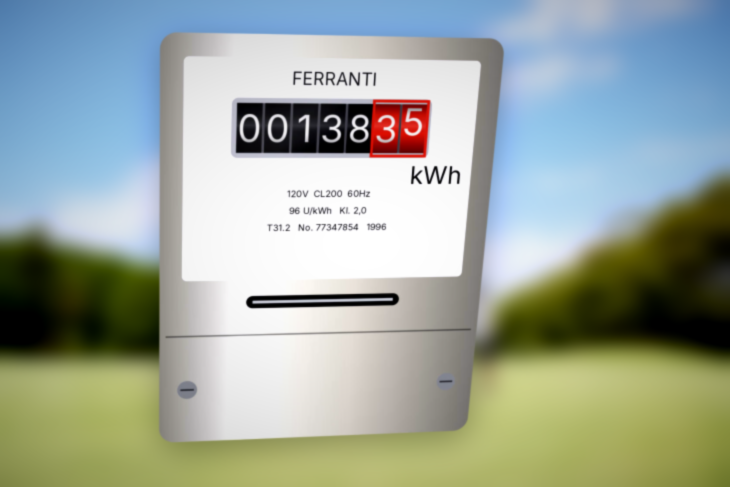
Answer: 138.35 kWh
